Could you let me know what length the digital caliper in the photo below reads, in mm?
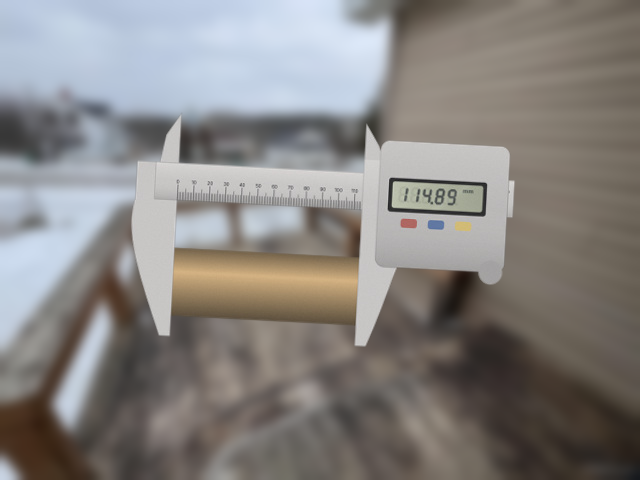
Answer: 114.89 mm
